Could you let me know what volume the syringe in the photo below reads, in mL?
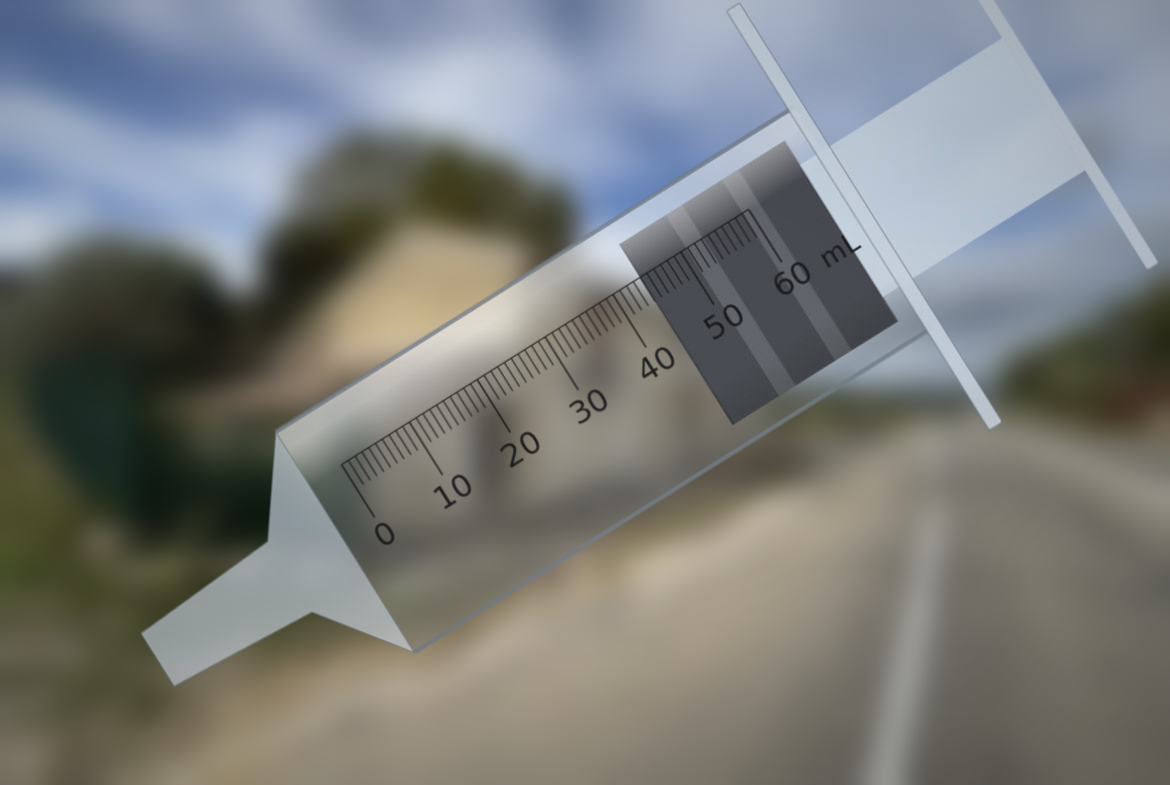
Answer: 44 mL
